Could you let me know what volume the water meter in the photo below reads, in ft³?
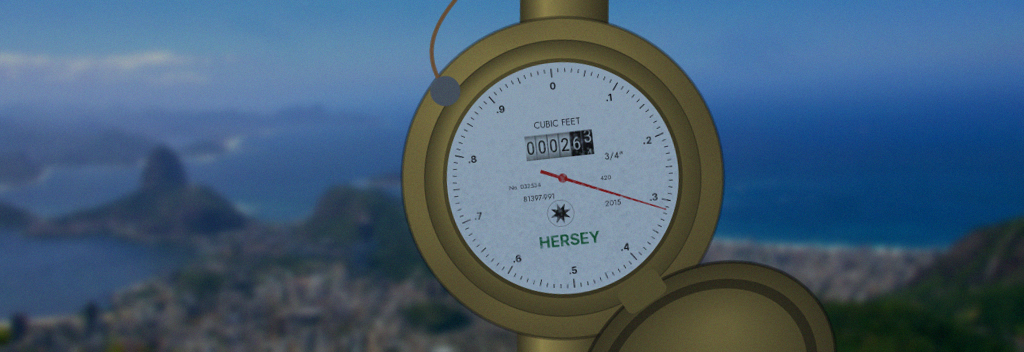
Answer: 263.31 ft³
